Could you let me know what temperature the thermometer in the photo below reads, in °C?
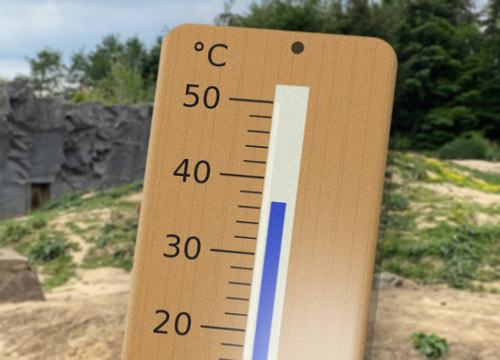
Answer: 37 °C
